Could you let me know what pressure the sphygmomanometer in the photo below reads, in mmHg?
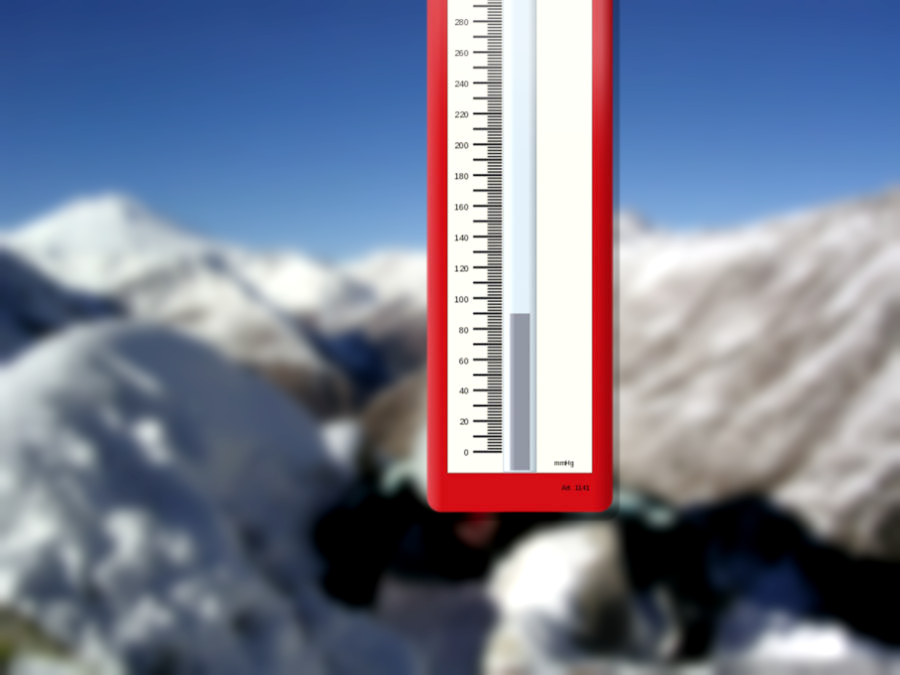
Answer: 90 mmHg
